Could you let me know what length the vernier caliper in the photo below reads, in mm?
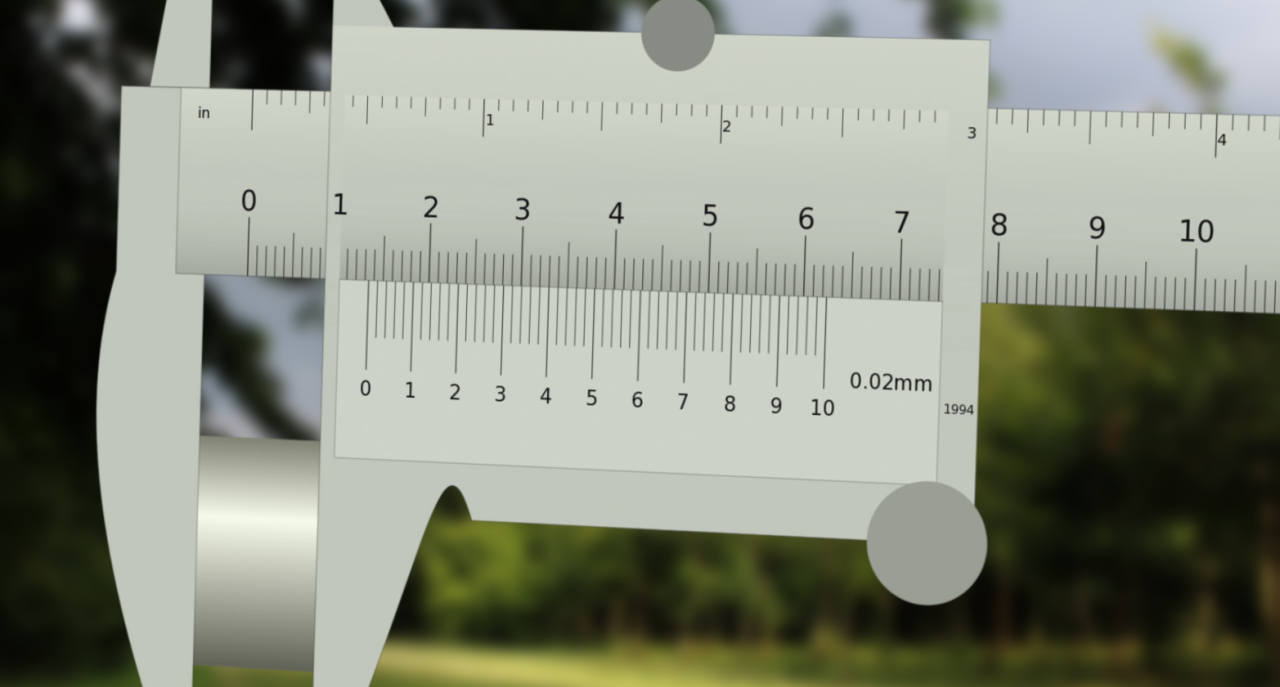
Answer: 13.4 mm
